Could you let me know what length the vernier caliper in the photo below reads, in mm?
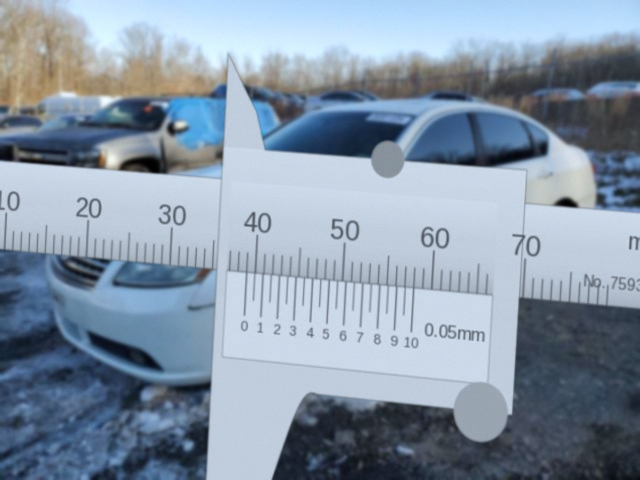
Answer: 39.0 mm
